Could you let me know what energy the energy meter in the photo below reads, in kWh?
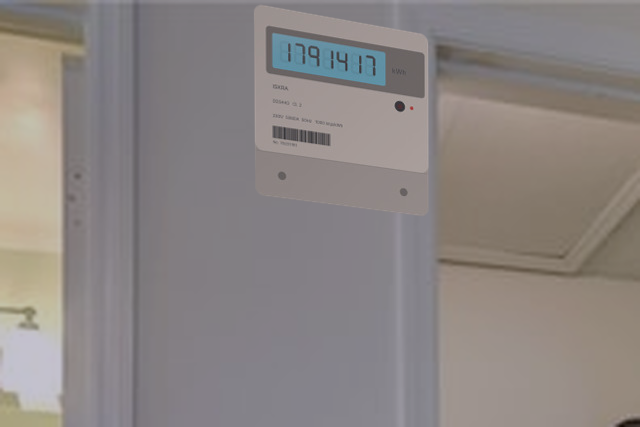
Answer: 1791417 kWh
